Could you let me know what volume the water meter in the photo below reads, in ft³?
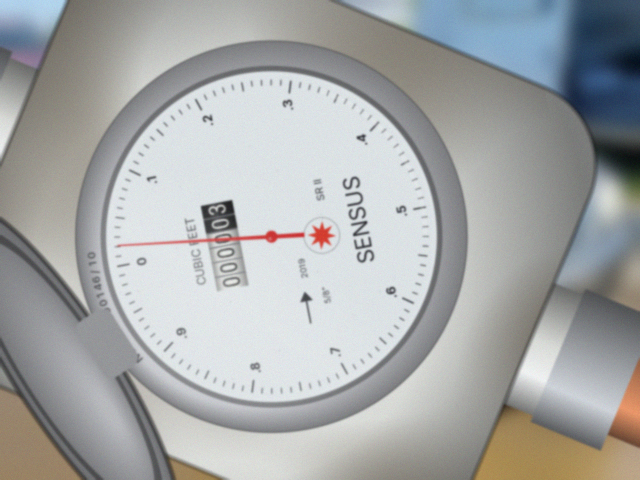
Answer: 3.02 ft³
